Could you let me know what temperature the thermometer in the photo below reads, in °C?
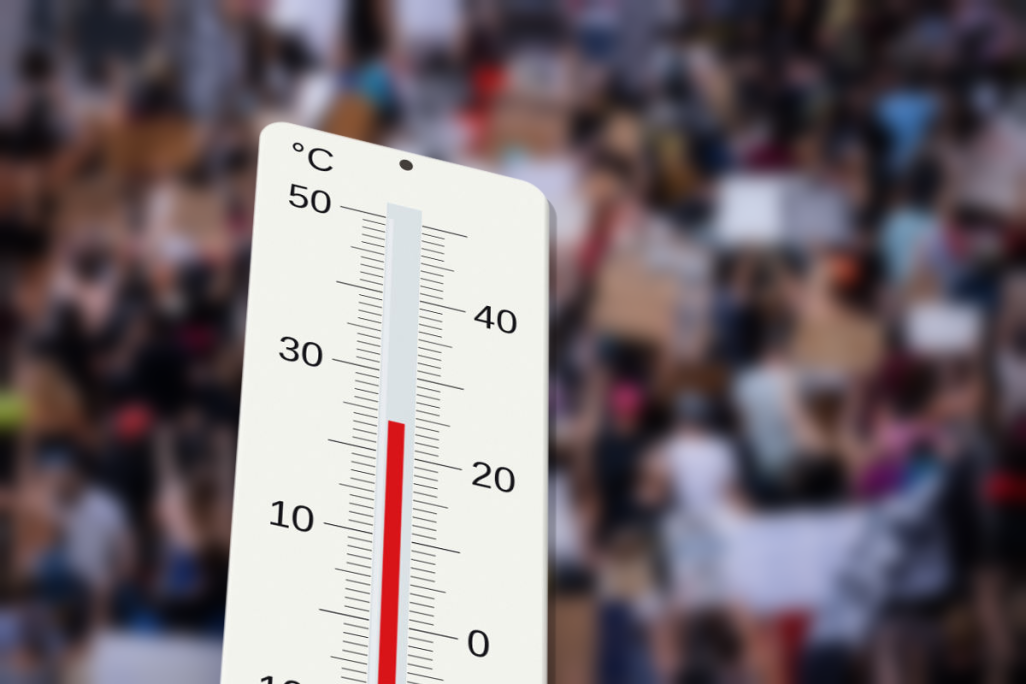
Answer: 24 °C
